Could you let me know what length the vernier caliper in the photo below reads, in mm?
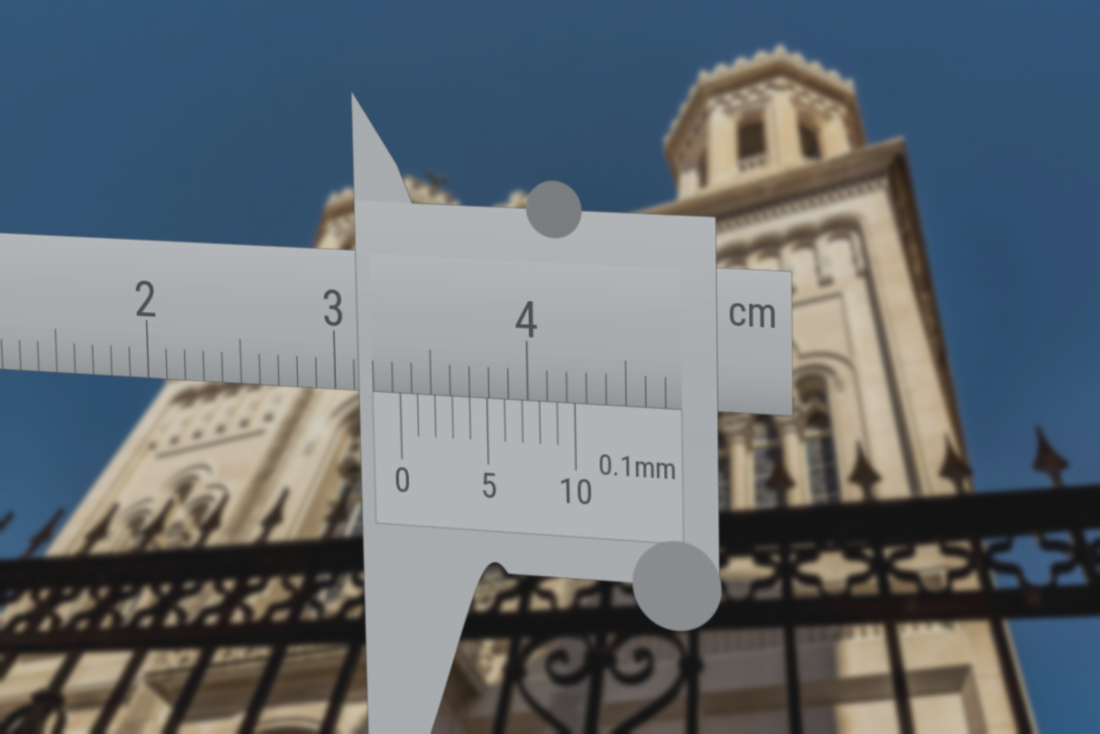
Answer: 33.4 mm
